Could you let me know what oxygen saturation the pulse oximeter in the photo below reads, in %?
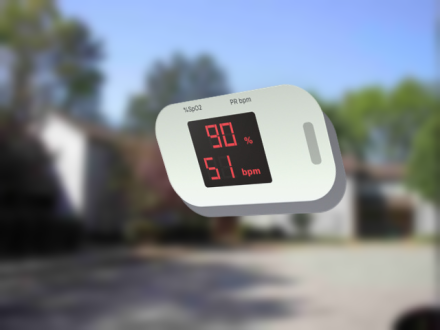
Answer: 90 %
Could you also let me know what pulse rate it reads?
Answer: 51 bpm
